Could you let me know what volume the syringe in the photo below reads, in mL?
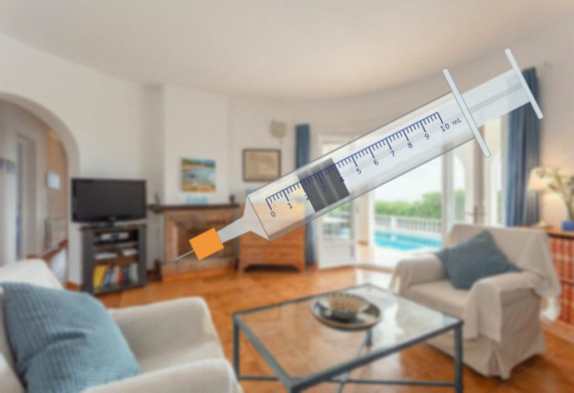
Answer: 2 mL
